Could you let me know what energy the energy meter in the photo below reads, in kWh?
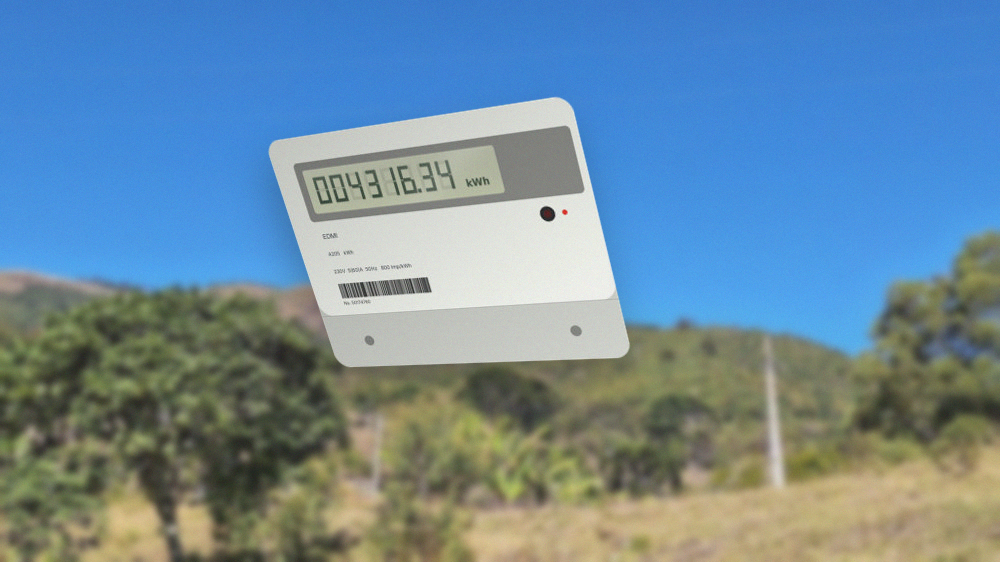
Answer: 4316.34 kWh
